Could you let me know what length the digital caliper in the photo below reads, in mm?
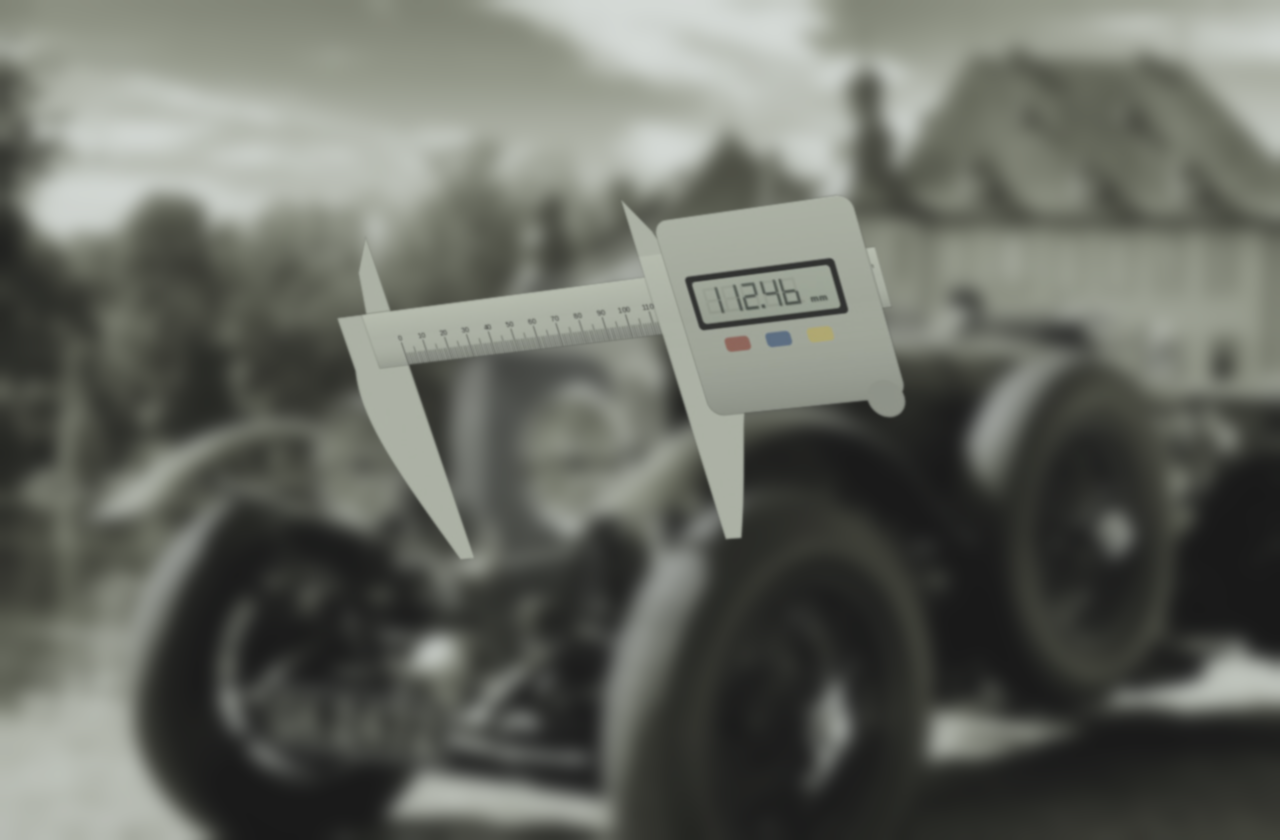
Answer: 112.46 mm
